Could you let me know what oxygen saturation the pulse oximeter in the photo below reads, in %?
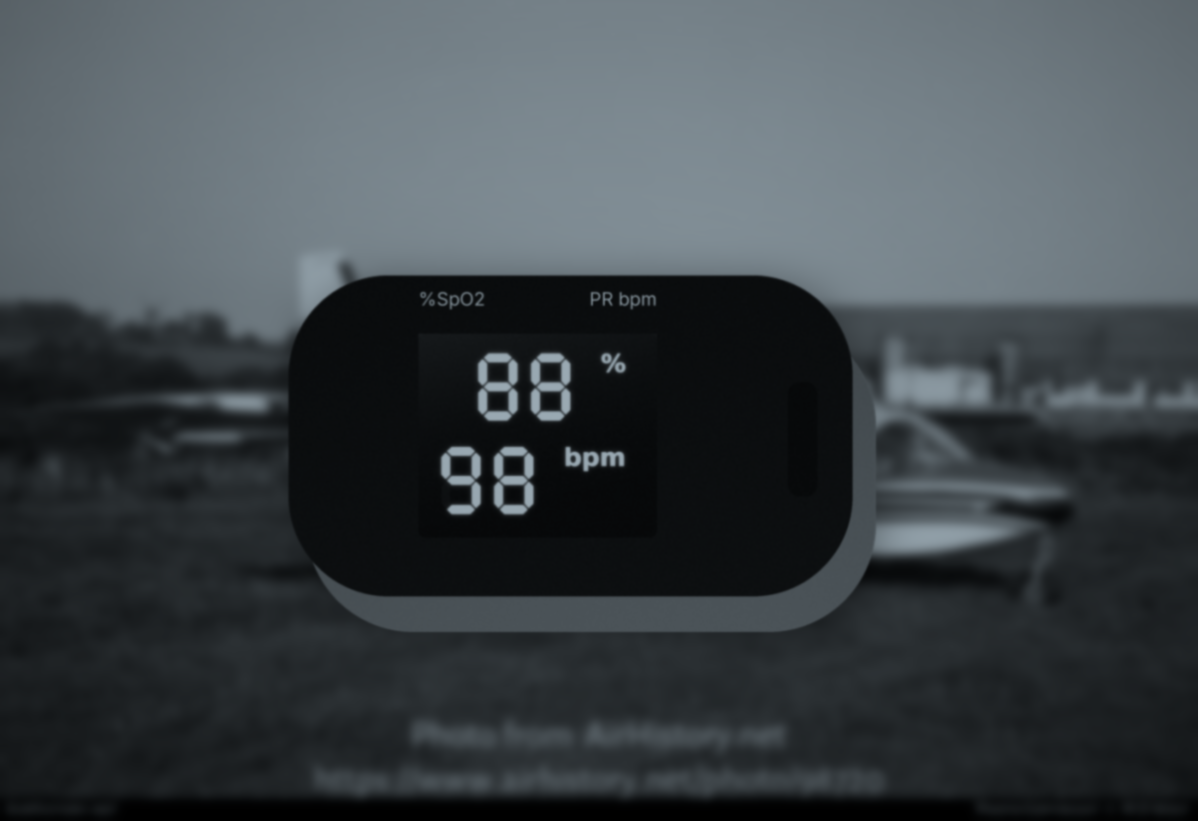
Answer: 88 %
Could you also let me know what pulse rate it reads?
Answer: 98 bpm
